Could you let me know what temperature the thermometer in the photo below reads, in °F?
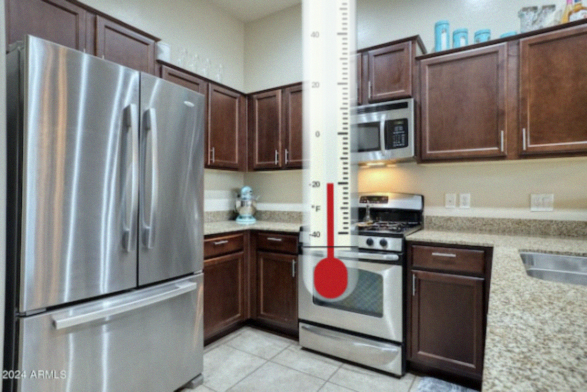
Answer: -20 °F
